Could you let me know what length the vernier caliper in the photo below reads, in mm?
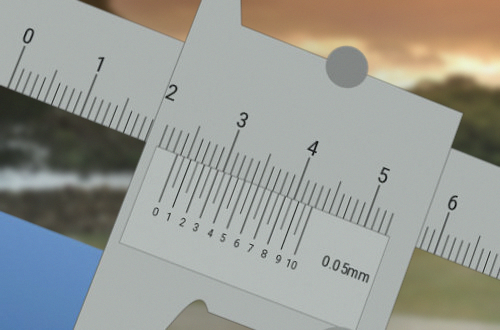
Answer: 23.6 mm
